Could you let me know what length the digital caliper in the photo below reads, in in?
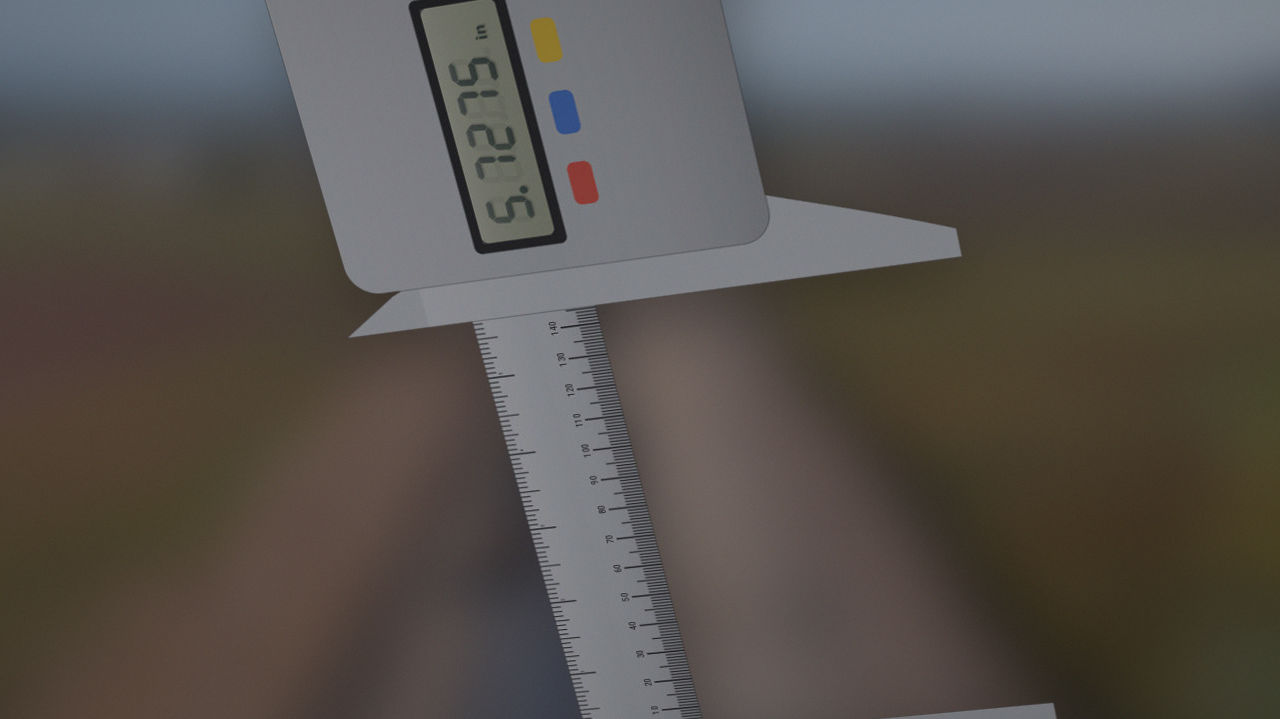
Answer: 5.7275 in
